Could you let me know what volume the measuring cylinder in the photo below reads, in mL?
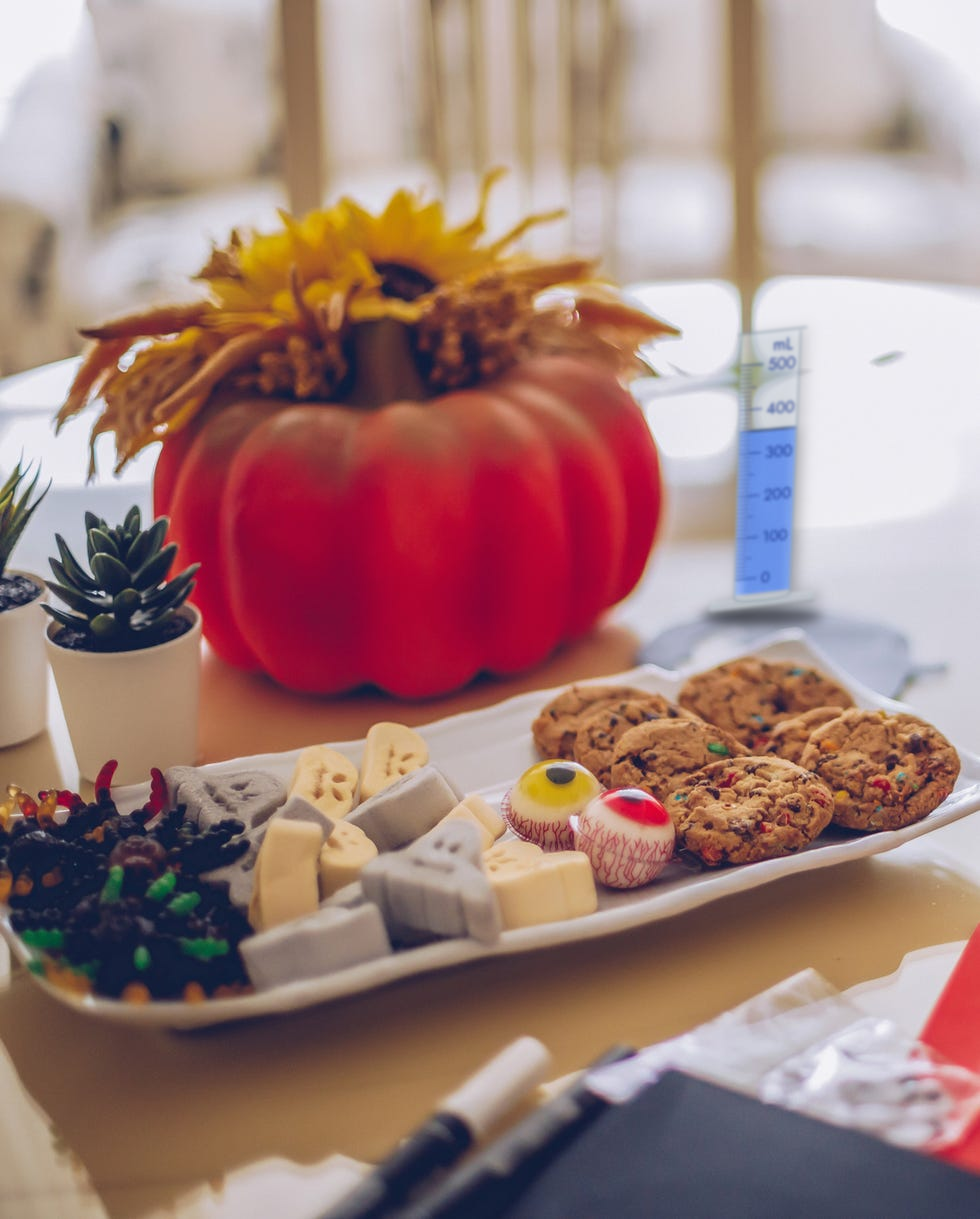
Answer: 350 mL
